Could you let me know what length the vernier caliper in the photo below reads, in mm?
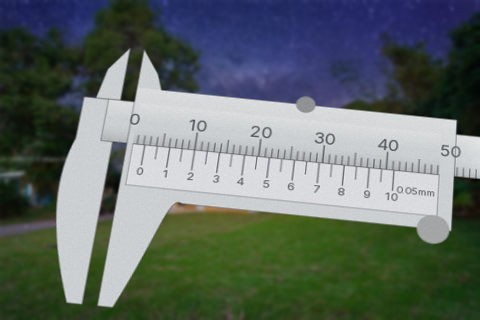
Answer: 2.2 mm
